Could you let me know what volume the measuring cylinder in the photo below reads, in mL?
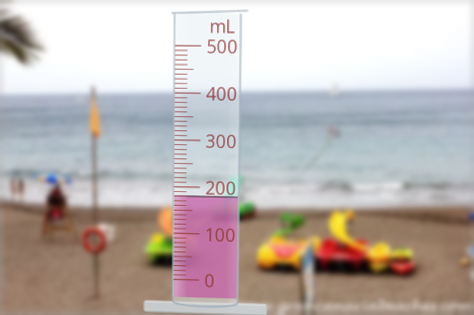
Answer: 180 mL
